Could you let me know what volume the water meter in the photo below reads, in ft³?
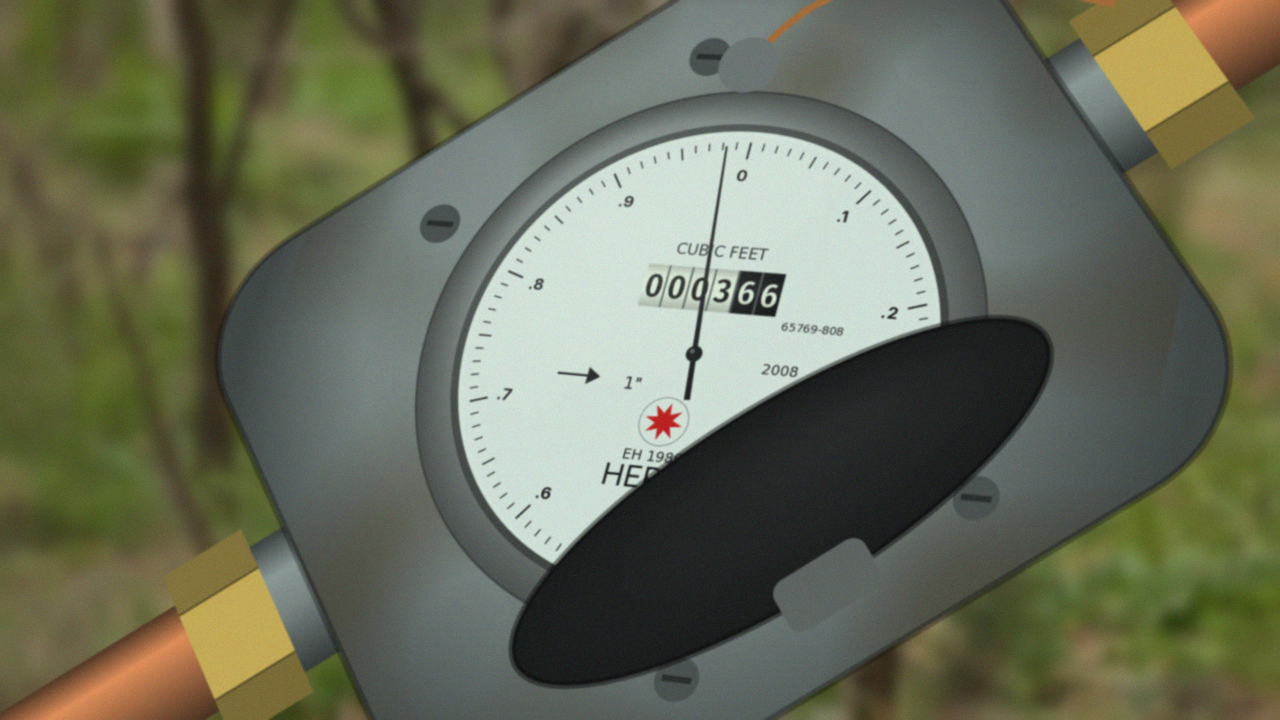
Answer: 365.98 ft³
